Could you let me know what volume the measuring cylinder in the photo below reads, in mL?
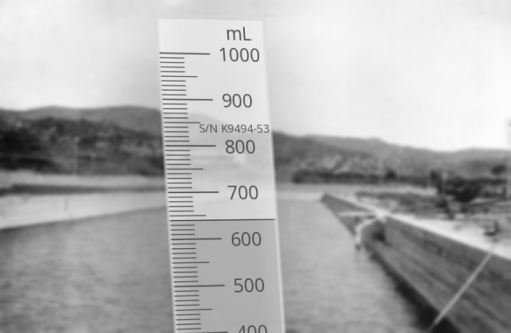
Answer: 640 mL
